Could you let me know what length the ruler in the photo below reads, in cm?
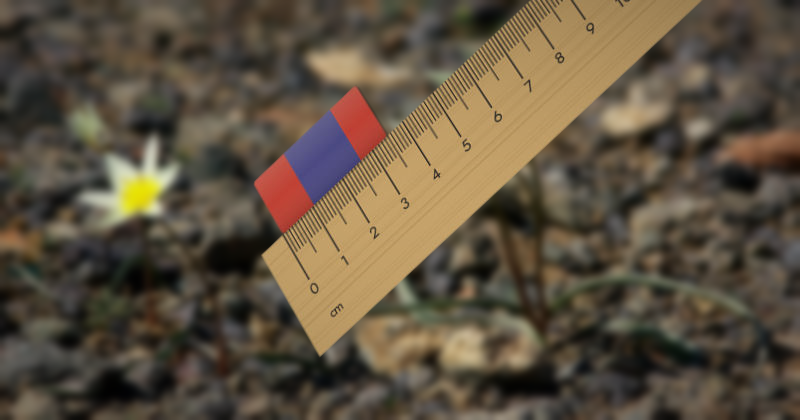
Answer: 3.5 cm
